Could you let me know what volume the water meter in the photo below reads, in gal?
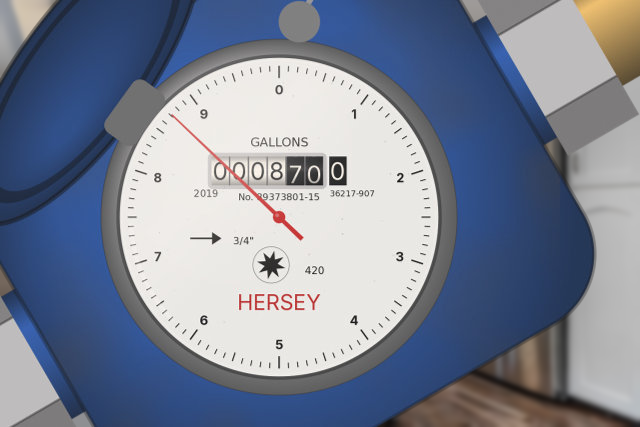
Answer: 8698.7 gal
